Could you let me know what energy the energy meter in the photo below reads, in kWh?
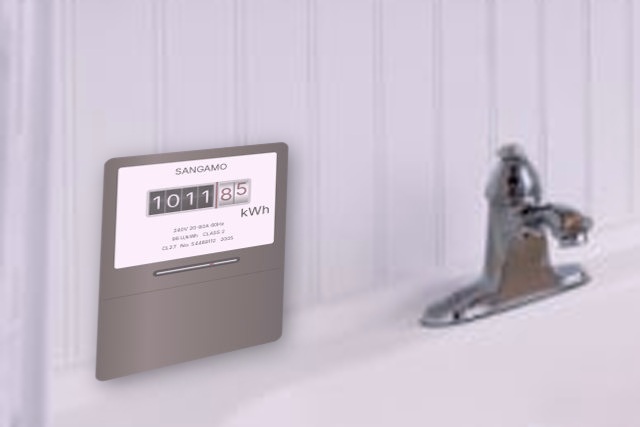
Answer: 1011.85 kWh
